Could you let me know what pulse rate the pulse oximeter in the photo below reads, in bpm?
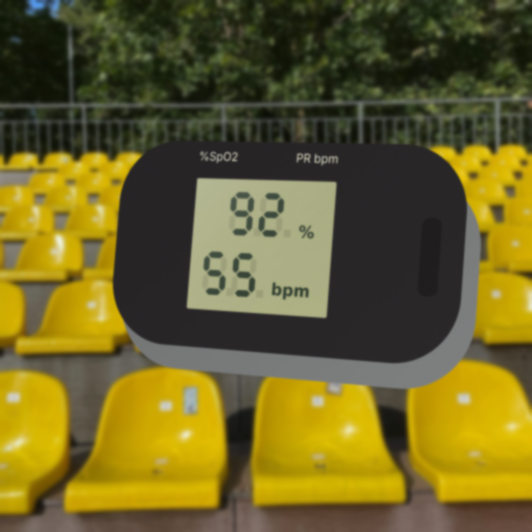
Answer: 55 bpm
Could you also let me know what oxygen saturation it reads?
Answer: 92 %
